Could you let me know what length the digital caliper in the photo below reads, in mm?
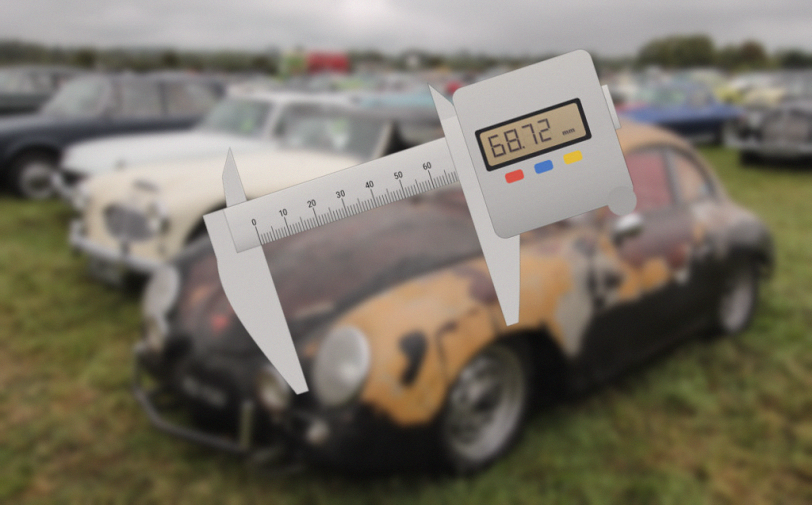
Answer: 68.72 mm
